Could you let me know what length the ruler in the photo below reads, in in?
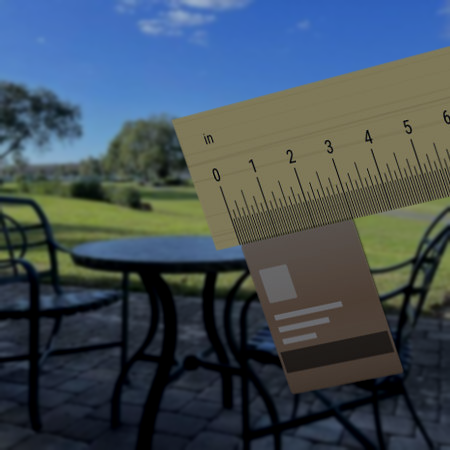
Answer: 3 in
